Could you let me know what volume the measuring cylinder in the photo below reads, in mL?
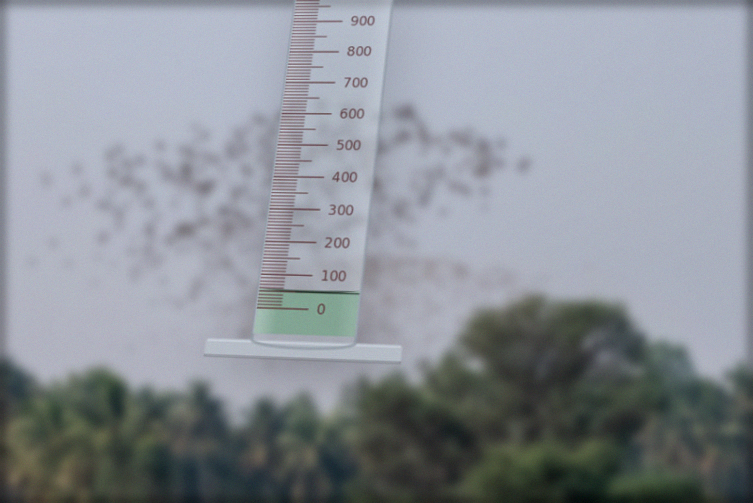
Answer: 50 mL
